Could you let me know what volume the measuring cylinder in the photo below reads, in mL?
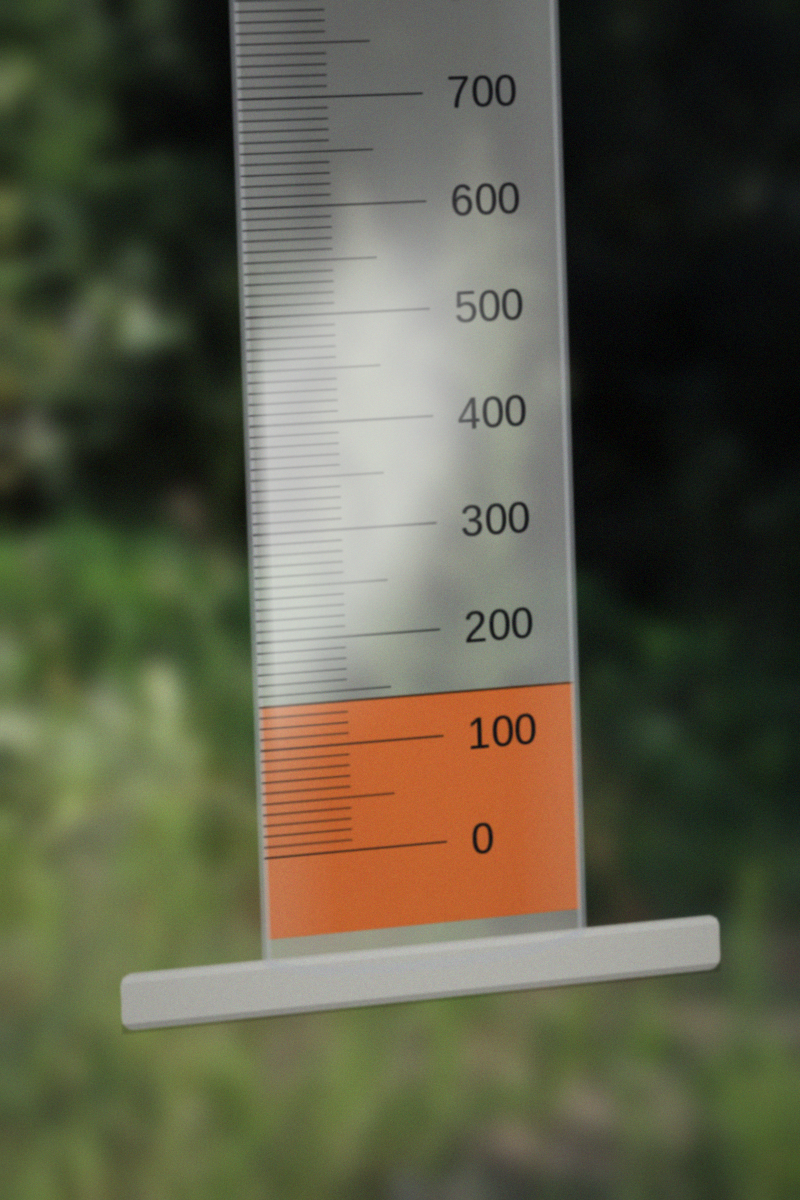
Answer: 140 mL
